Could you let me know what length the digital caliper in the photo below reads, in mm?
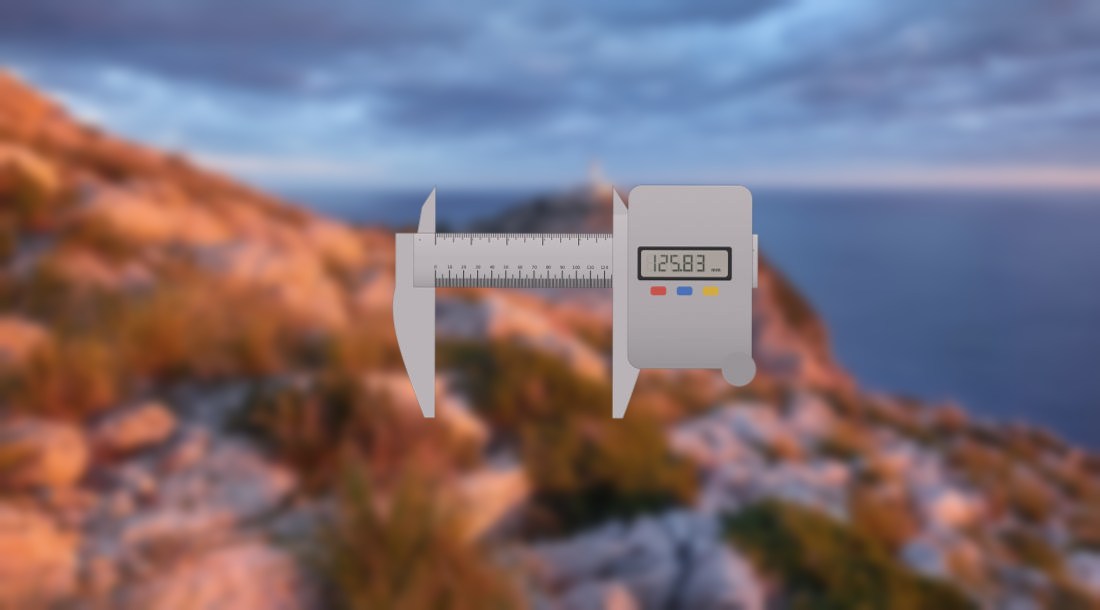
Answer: 125.83 mm
